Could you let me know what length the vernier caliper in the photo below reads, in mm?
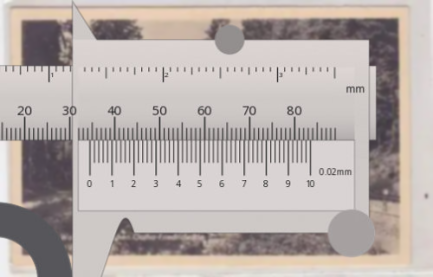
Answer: 34.5 mm
